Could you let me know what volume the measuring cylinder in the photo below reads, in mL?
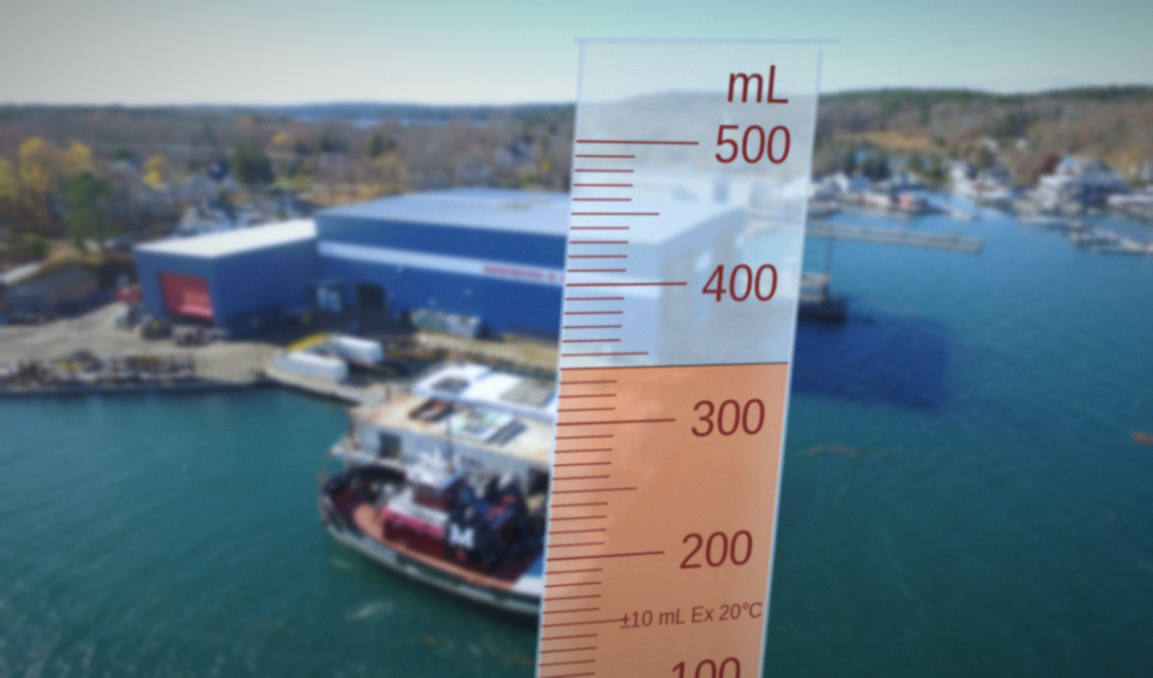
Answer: 340 mL
